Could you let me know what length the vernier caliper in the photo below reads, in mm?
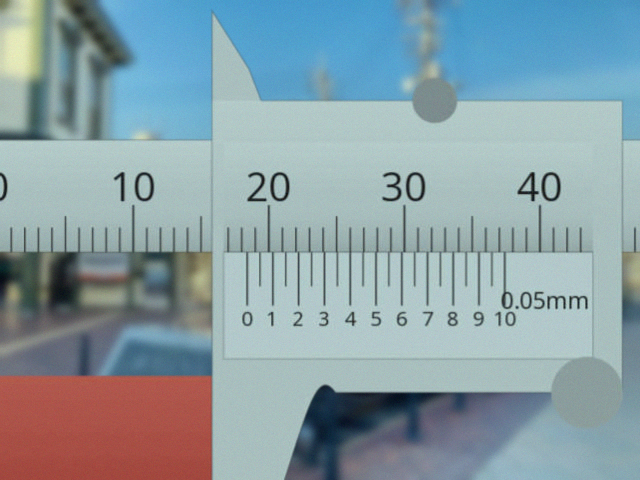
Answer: 18.4 mm
